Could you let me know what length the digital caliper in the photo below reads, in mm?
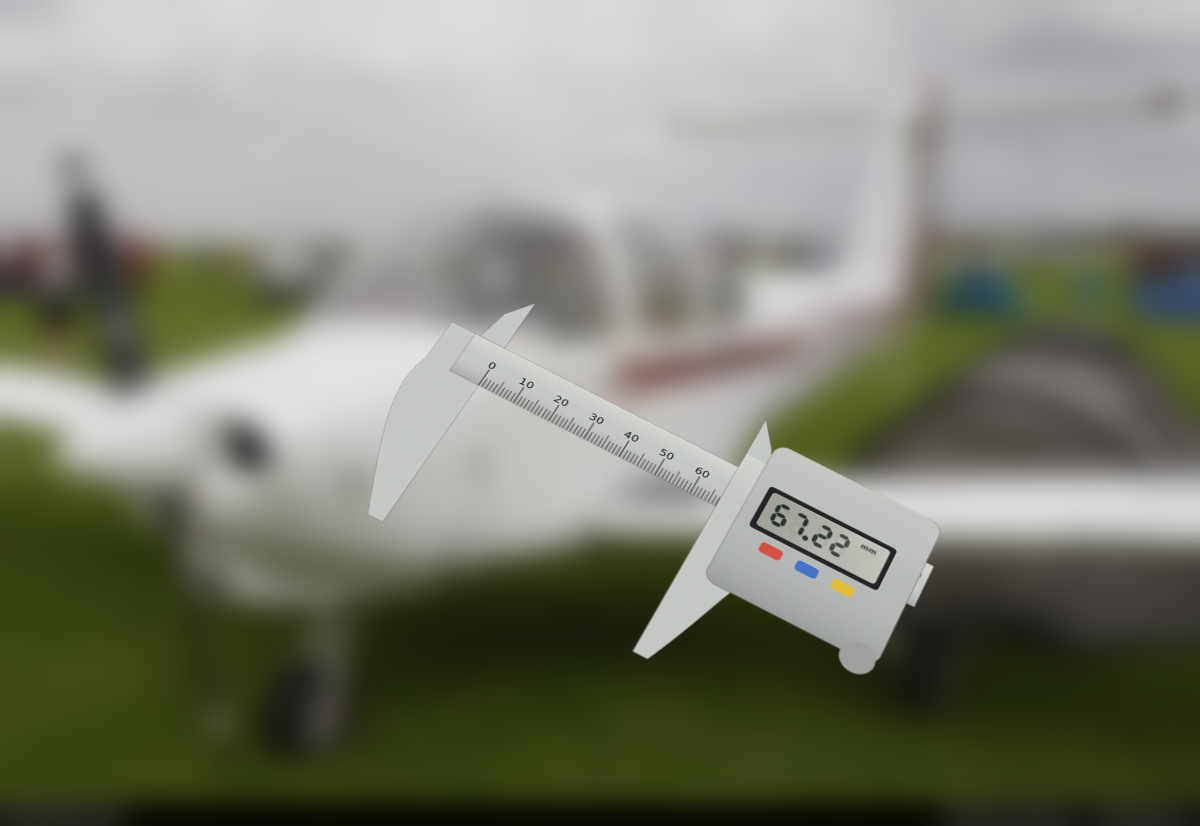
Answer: 67.22 mm
